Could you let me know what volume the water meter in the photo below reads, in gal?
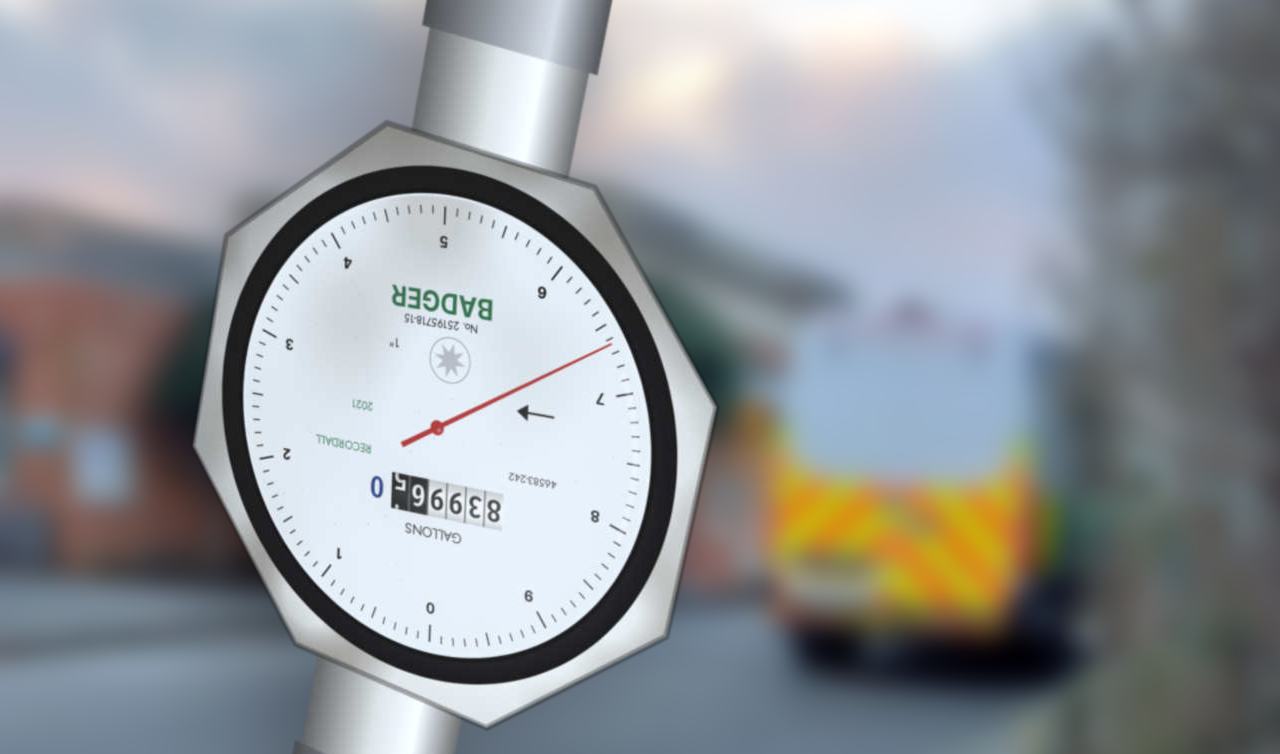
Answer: 8399646.6 gal
